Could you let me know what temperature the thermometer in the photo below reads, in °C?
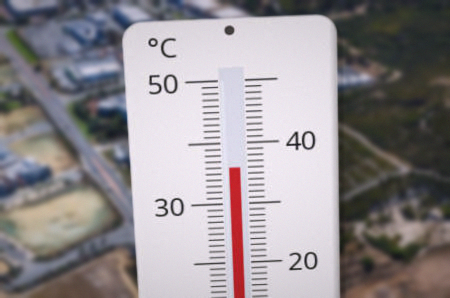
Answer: 36 °C
